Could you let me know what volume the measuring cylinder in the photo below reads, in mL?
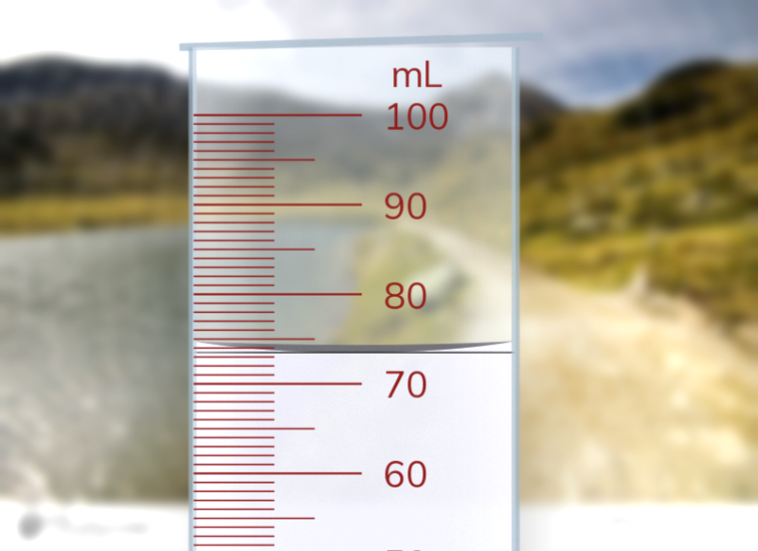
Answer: 73.5 mL
